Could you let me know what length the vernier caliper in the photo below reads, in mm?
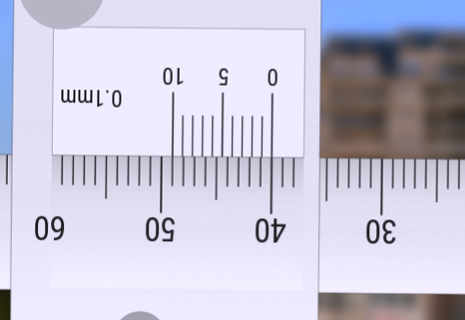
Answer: 40.0 mm
